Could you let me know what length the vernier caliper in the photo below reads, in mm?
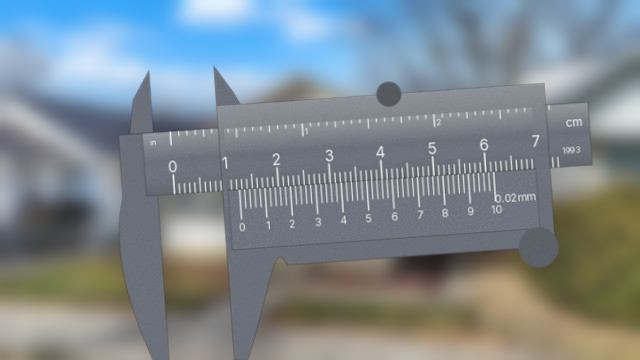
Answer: 12.5 mm
